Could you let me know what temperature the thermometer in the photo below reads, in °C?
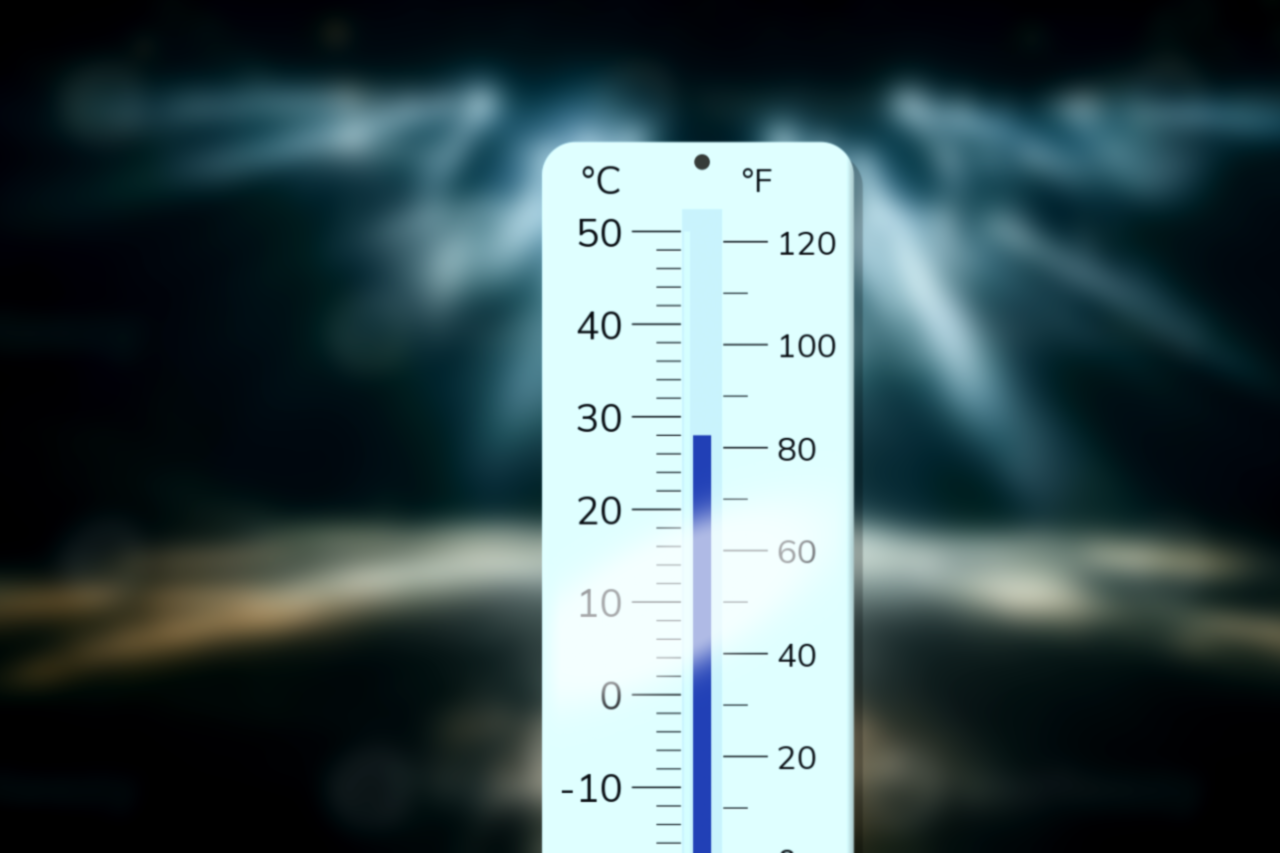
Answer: 28 °C
